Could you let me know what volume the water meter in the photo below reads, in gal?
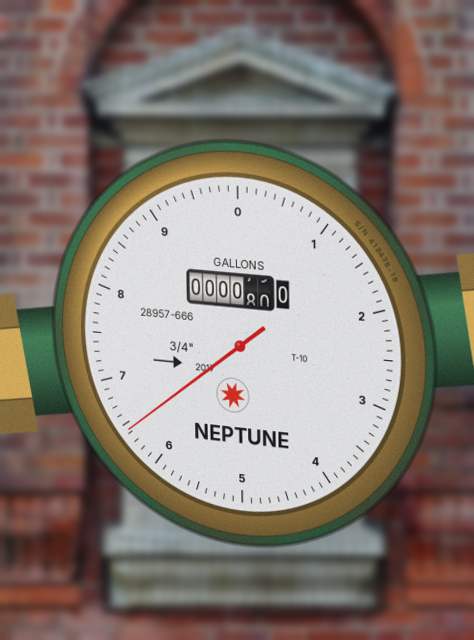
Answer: 796.4 gal
